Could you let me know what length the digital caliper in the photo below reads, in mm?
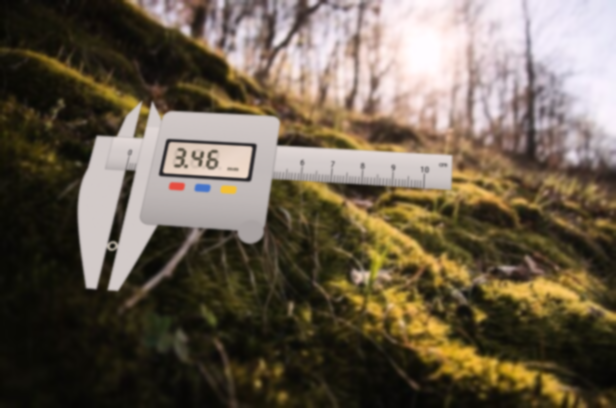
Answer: 3.46 mm
